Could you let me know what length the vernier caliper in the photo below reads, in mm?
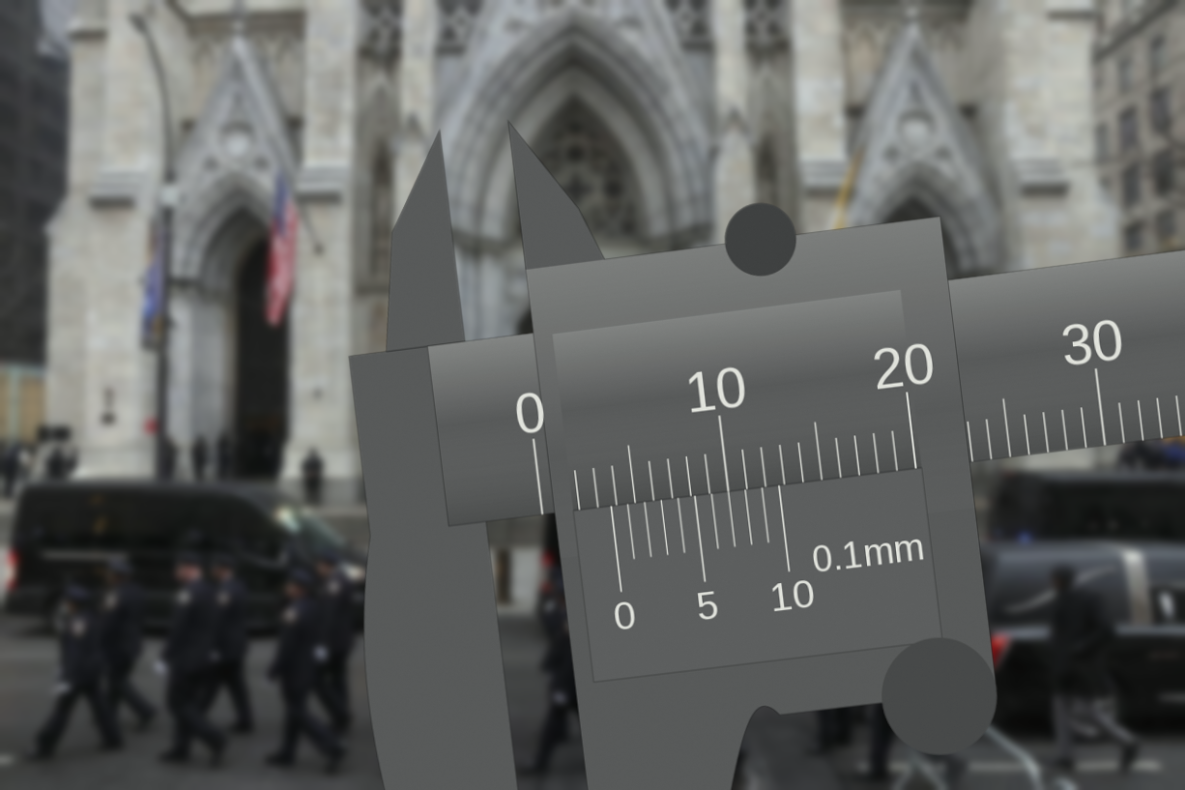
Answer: 3.7 mm
